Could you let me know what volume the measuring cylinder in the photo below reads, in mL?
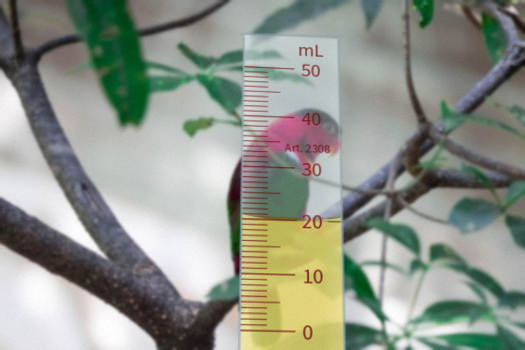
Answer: 20 mL
